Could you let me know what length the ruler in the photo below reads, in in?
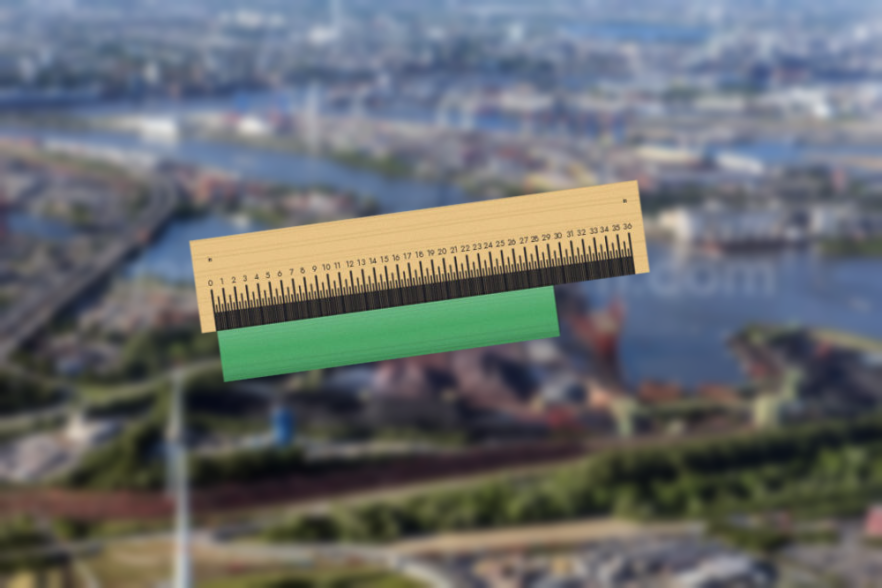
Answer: 29 in
